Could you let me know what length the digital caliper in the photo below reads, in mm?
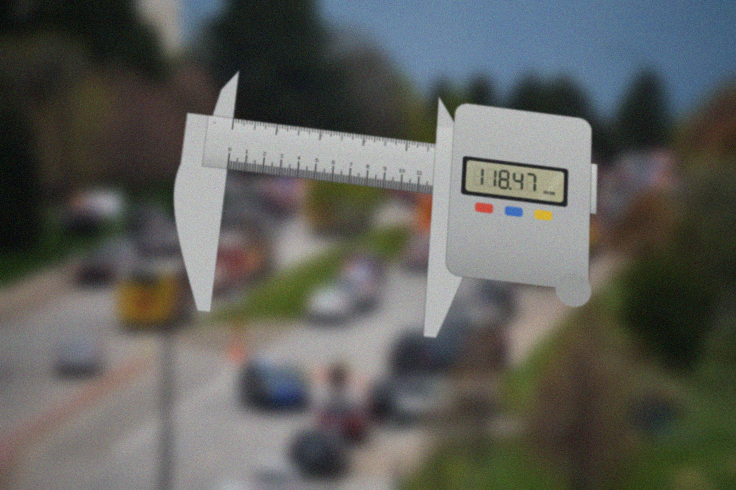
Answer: 118.47 mm
